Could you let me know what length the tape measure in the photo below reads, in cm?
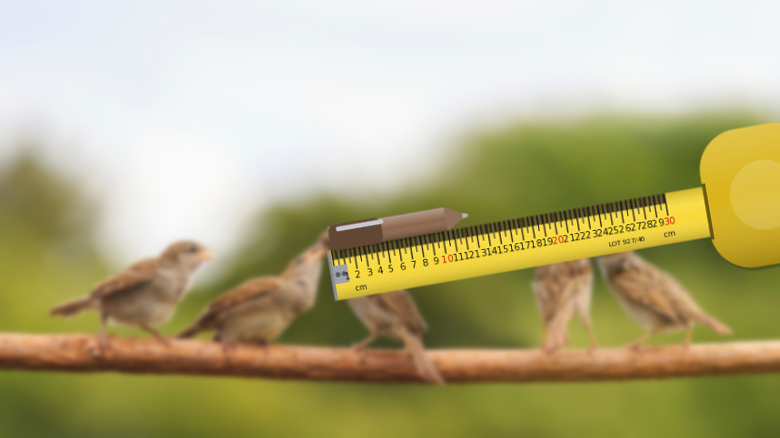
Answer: 12.5 cm
